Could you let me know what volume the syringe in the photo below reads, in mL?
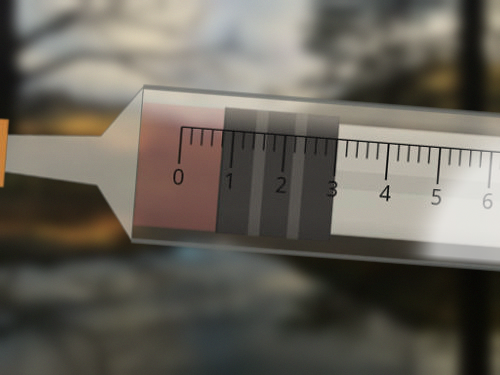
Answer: 0.8 mL
